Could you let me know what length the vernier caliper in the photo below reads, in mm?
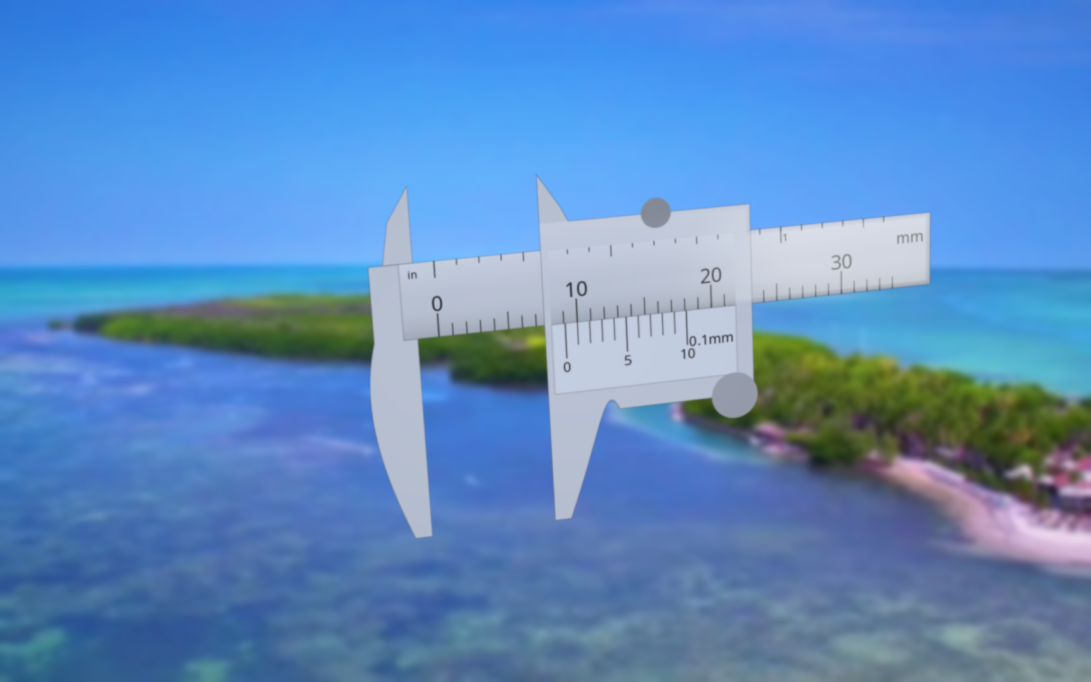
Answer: 9.1 mm
